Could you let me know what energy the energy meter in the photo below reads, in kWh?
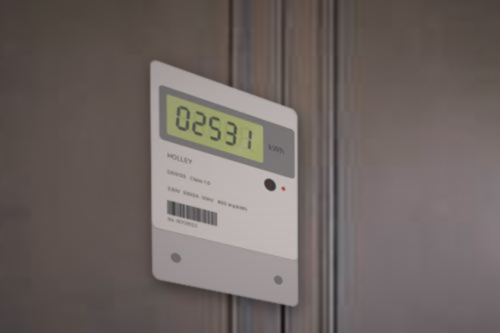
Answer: 2531 kWh
